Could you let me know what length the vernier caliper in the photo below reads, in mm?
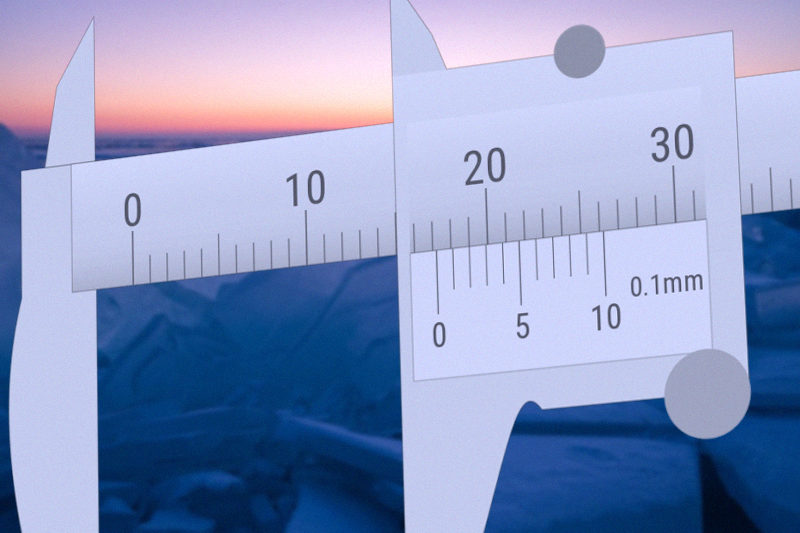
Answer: 17.2 mm
